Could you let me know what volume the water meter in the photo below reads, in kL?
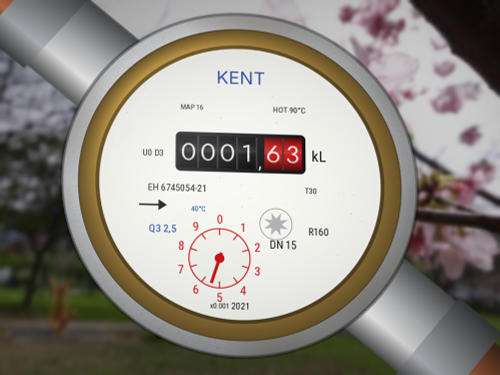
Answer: 1.635 kL
